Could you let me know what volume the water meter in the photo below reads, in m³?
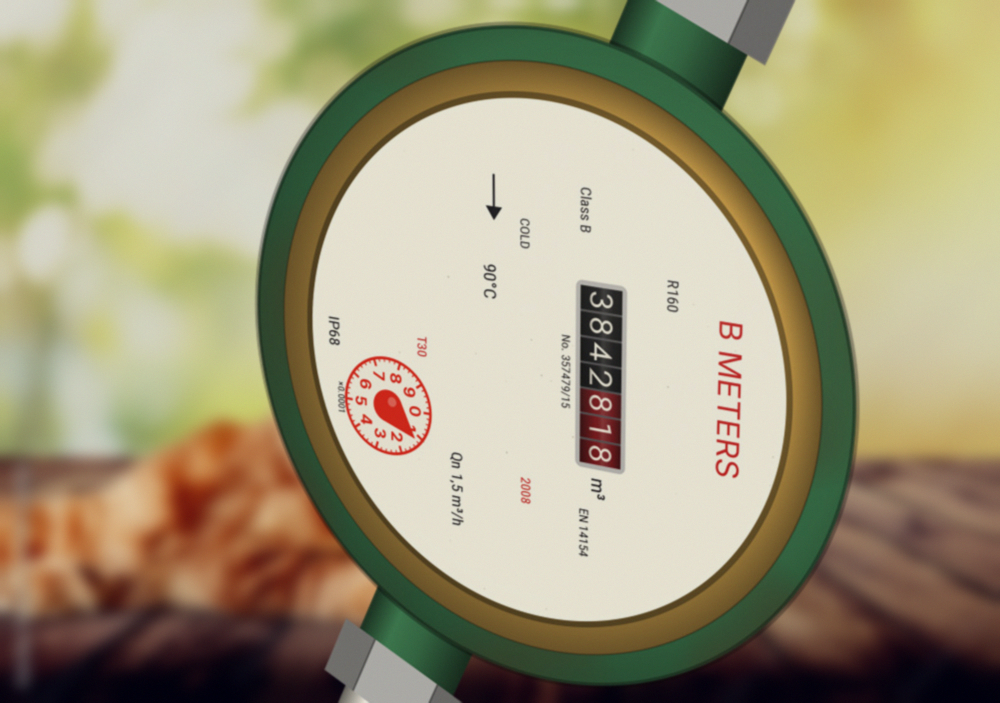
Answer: 3842.8181 m³
